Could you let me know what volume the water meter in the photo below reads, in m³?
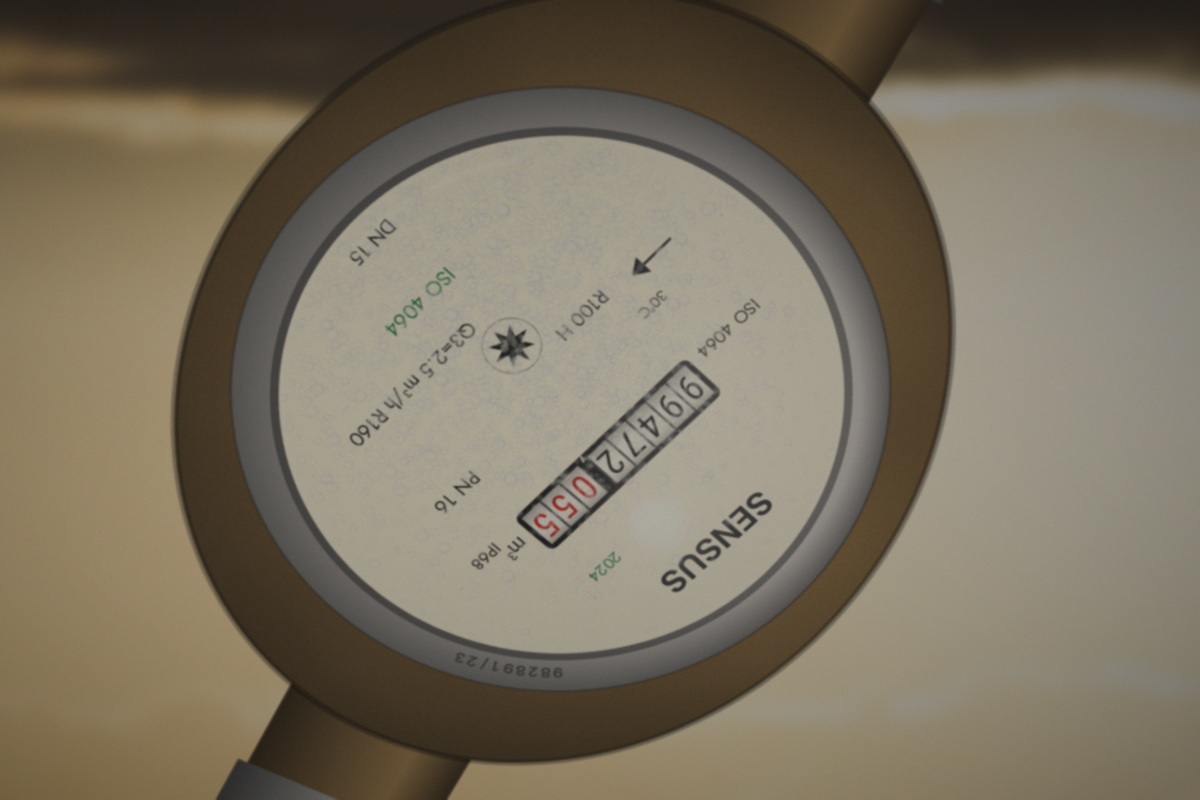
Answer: 99472.055 m³
